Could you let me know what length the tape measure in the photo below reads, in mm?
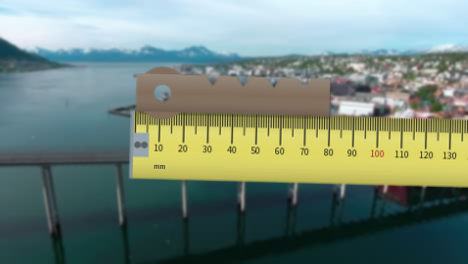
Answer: 80 mm
